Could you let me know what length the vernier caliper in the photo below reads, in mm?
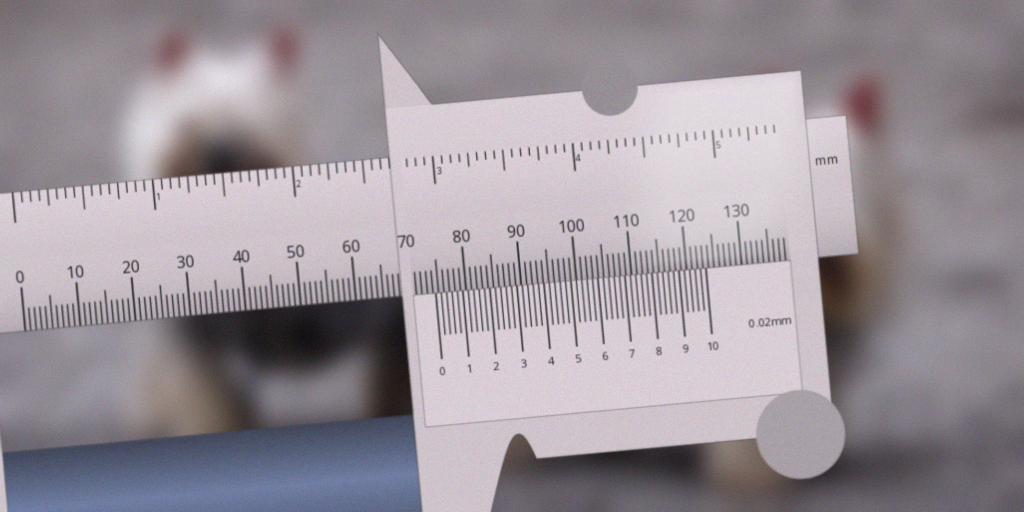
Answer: 74.5 mm
